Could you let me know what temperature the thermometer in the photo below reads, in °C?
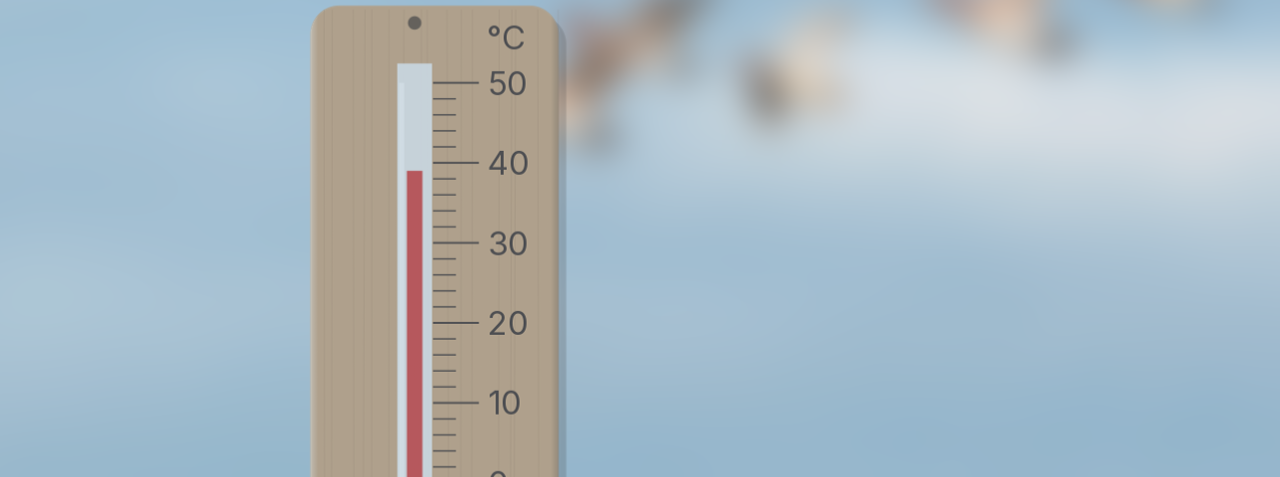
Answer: 39 °C
